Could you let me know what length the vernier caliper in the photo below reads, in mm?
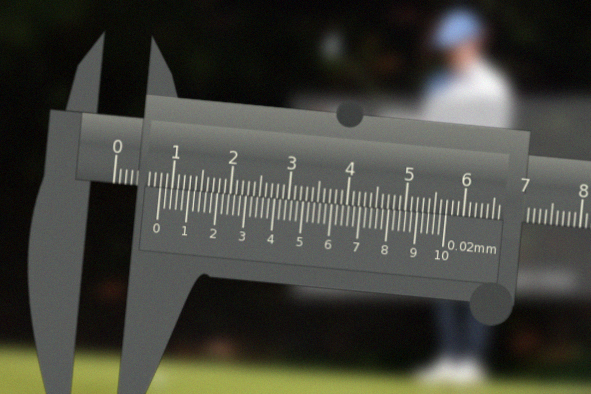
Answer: 8.0 mm
